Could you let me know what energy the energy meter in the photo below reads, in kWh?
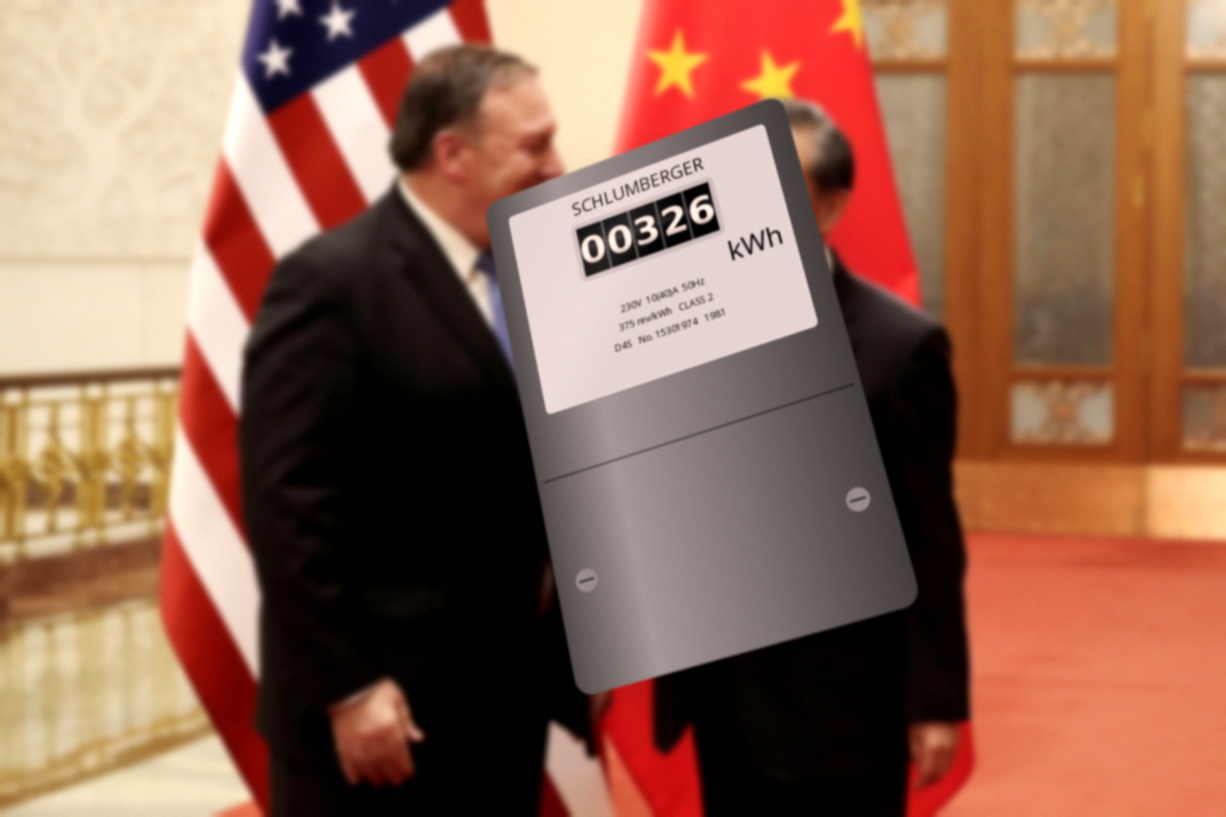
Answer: 326 kWh
